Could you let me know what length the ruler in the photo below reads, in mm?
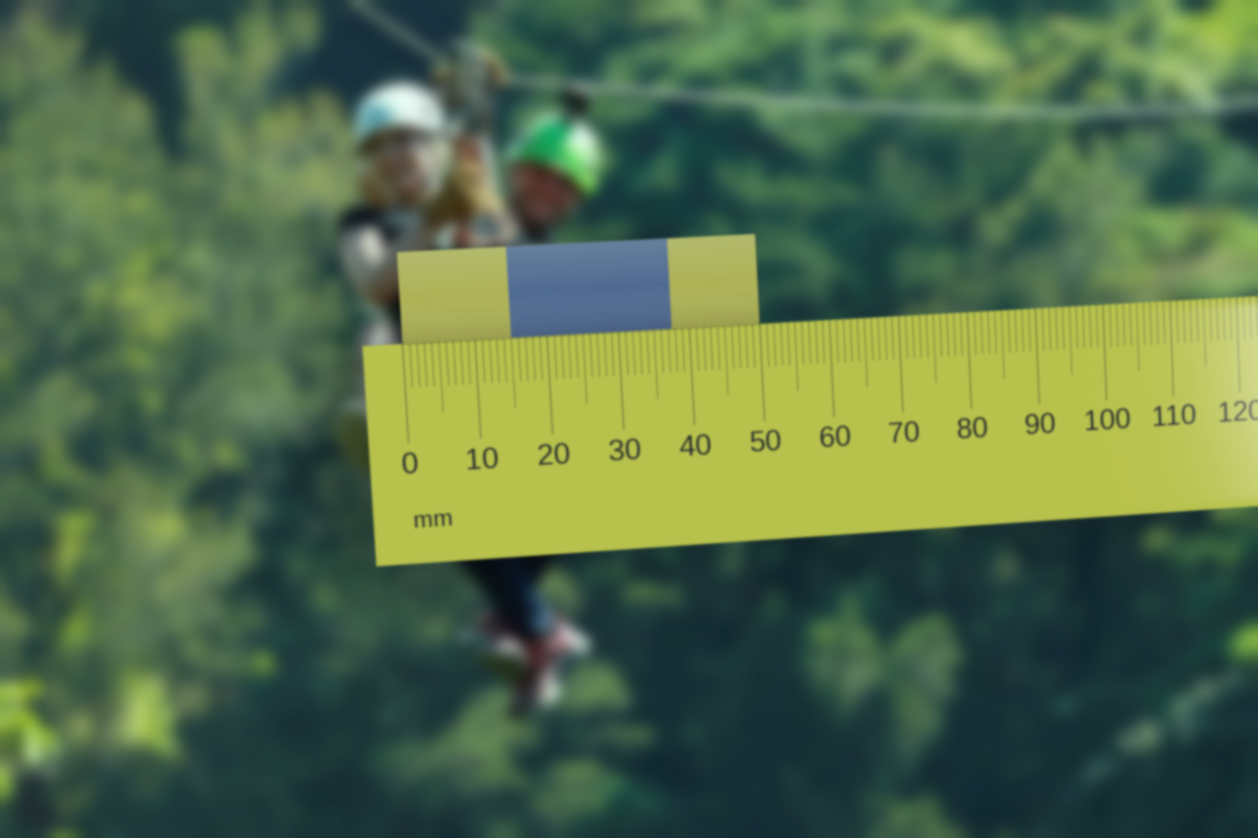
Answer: 50 mm
